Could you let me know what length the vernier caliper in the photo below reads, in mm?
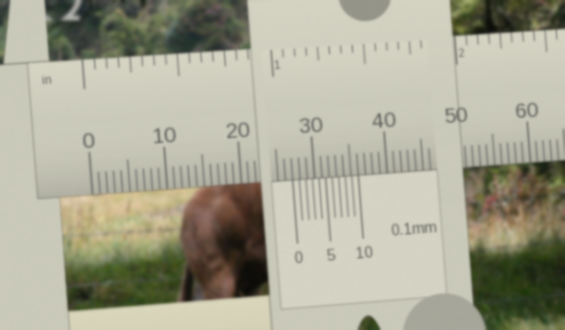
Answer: 27.0 mm
